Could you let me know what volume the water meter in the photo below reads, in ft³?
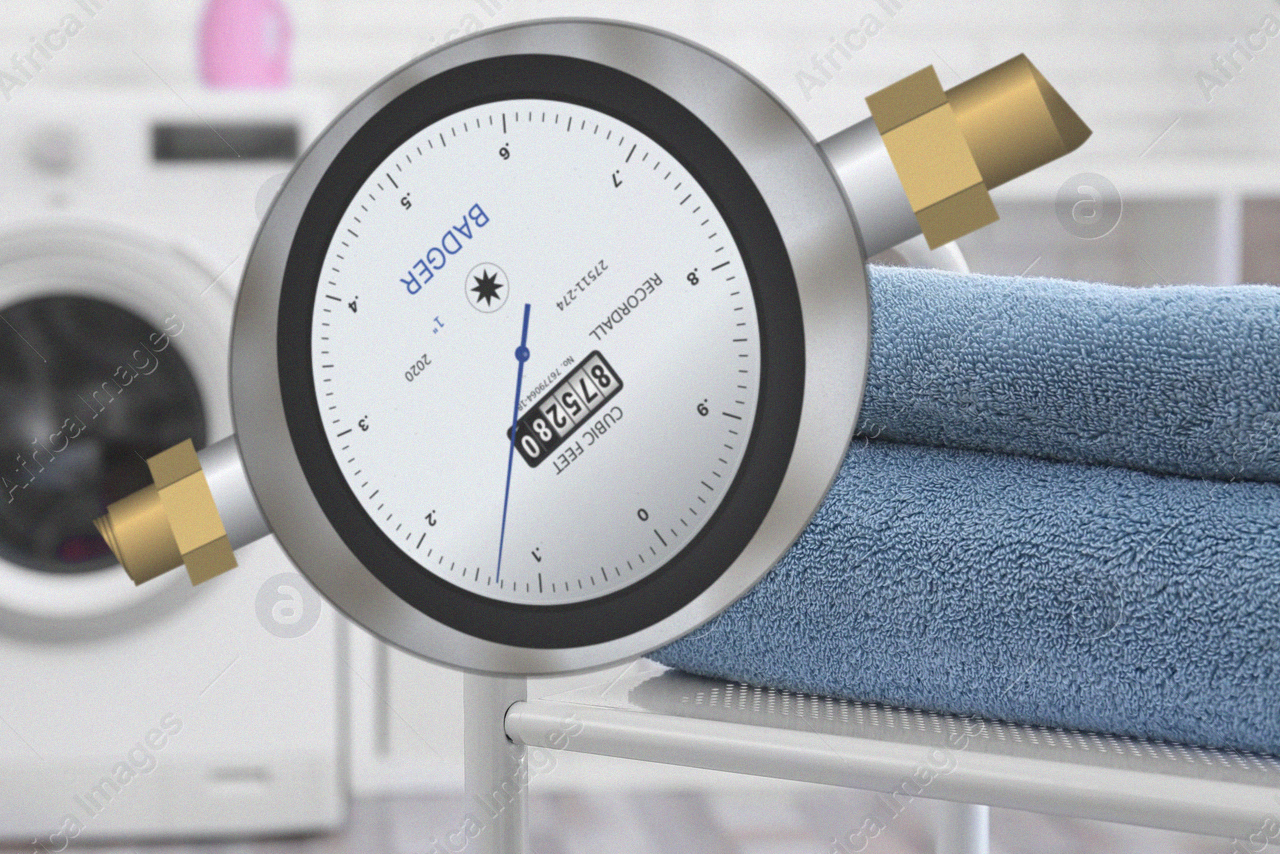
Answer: 875280.13 ft³
